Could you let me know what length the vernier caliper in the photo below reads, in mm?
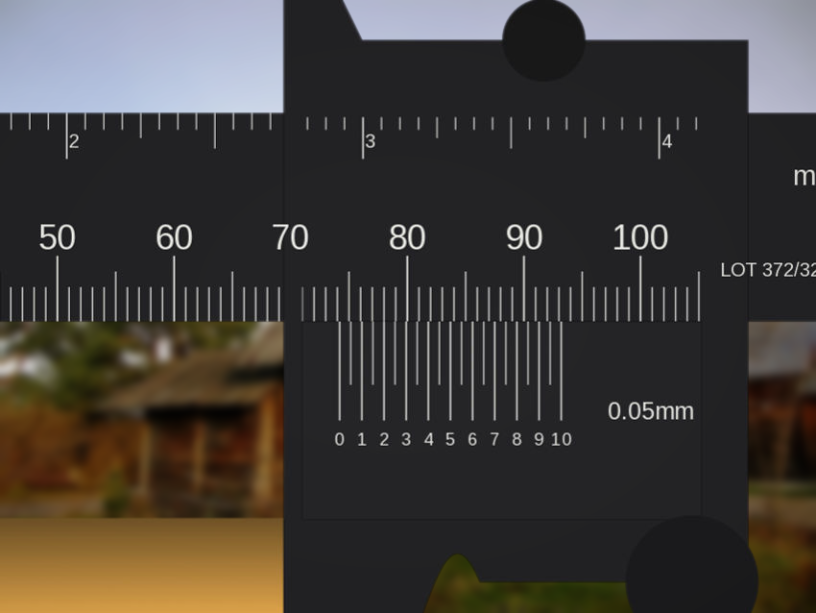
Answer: 74.2 mm
